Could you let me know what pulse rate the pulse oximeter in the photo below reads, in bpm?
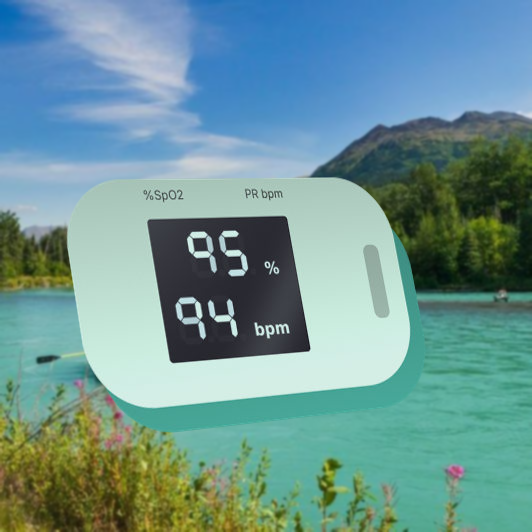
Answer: 94 bpm
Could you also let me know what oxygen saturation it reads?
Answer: 95 %
